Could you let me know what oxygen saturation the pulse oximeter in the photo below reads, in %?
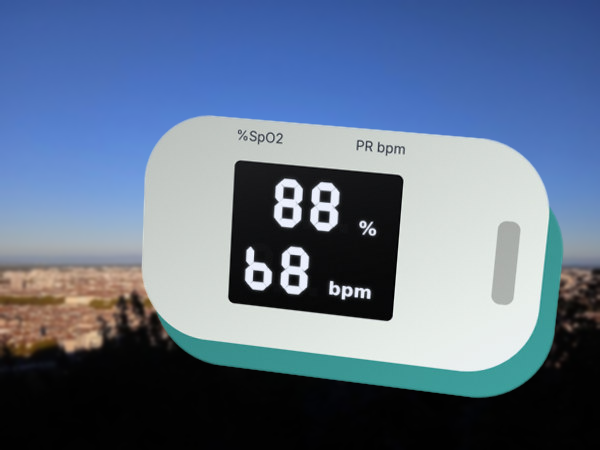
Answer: 88 %
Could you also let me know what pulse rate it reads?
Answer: 68 bpm
